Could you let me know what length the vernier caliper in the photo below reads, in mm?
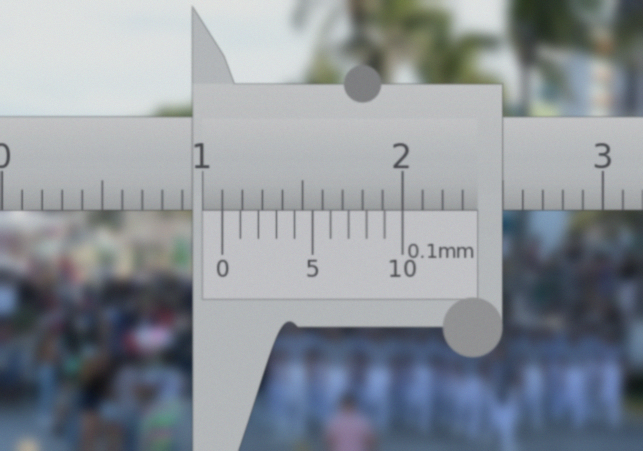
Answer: 11.0 mm
